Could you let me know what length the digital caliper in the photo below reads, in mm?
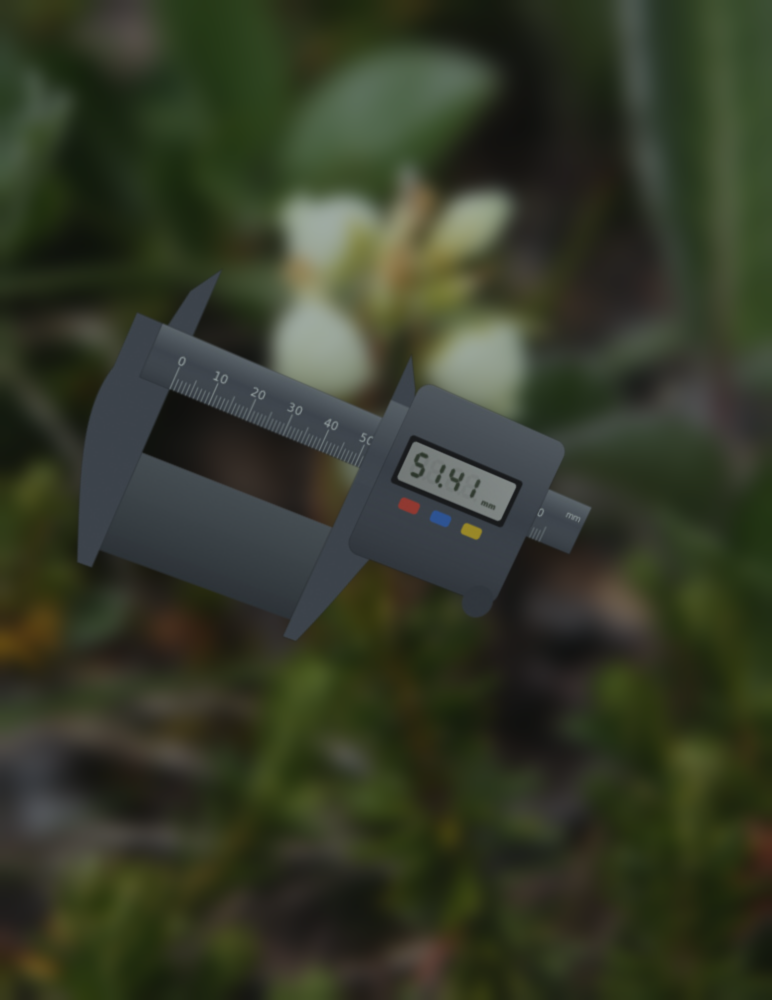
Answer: 51.41 mm
